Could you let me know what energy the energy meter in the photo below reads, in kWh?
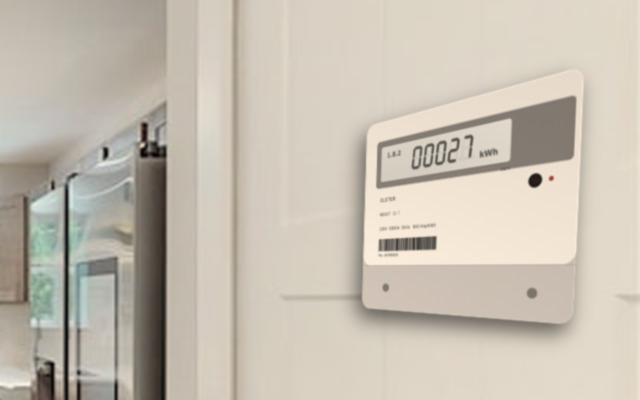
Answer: 27 kWh
